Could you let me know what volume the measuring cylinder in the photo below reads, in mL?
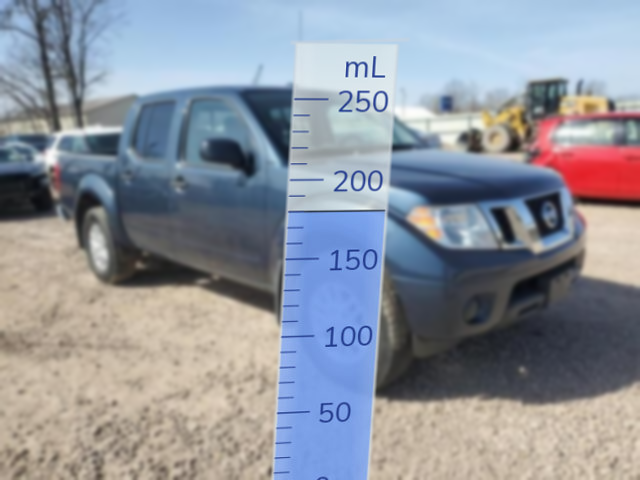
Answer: 180 mL
